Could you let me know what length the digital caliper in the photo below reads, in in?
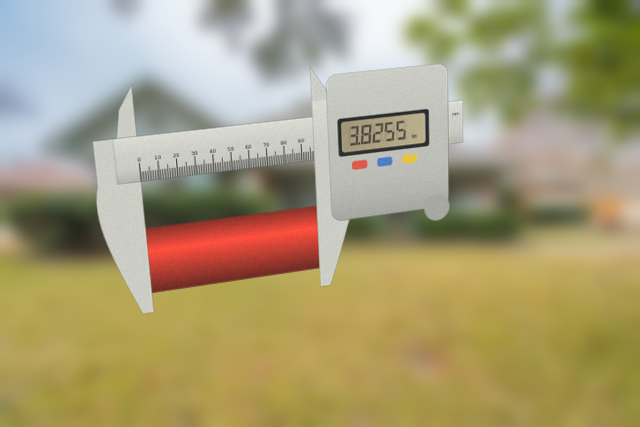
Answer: 3.8255 in
